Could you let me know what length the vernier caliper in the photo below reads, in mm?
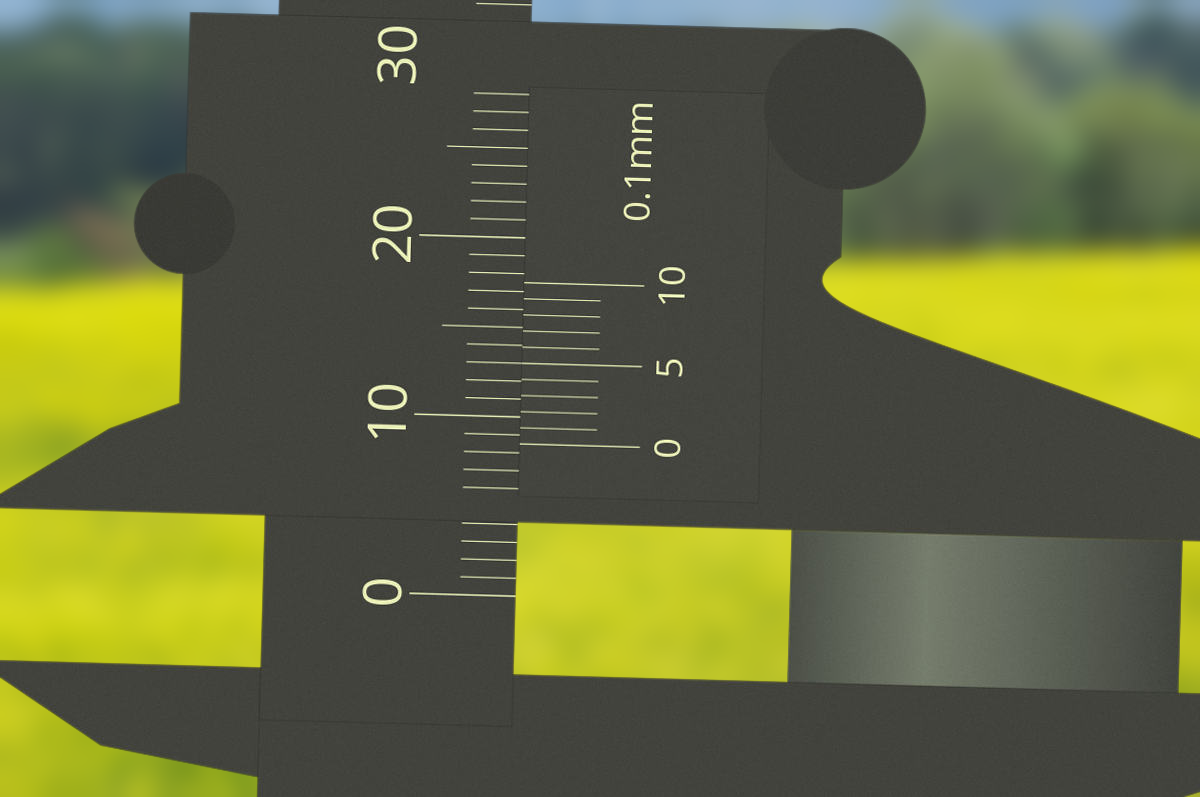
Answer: 8.5 mm
